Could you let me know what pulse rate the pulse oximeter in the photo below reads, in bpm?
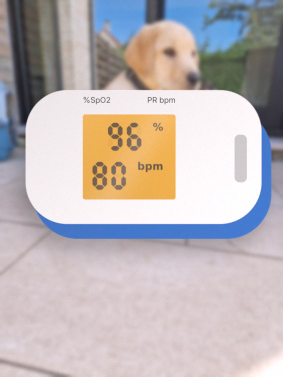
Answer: 80 bpm
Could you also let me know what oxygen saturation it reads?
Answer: 96 %
